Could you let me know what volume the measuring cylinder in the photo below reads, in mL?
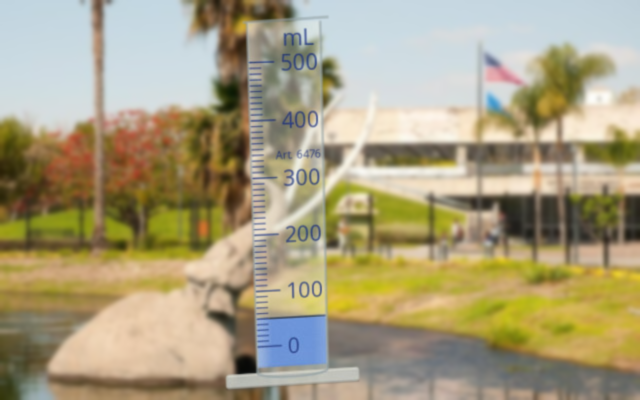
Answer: 50 mL
